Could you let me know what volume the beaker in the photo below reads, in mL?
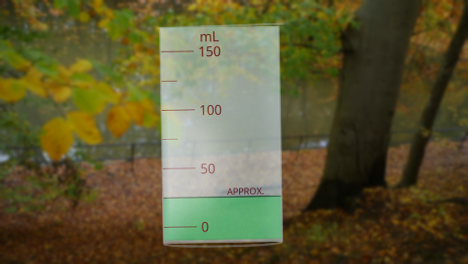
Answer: 25 mL
